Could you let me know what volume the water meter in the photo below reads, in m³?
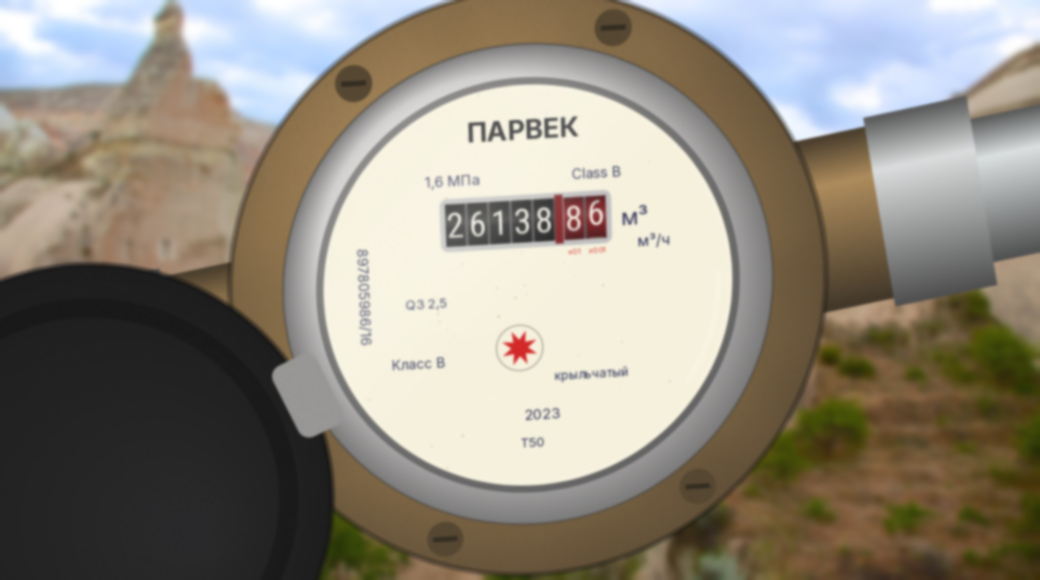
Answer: 26138.86 m³
